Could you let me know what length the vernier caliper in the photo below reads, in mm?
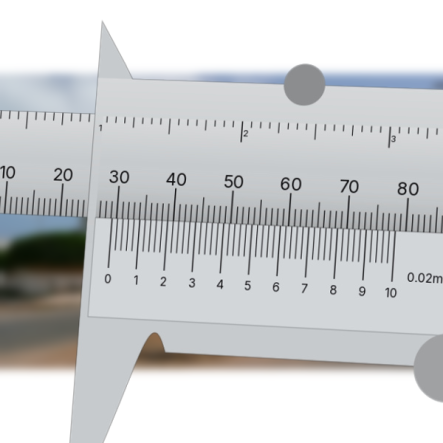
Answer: 29.2 mm
